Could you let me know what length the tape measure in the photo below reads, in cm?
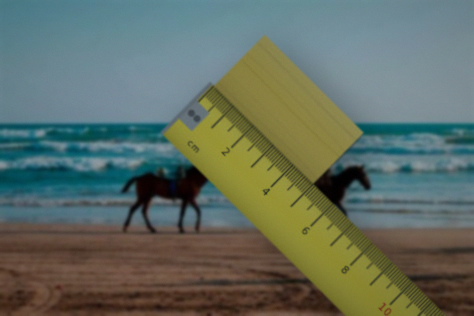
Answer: 5 cm
